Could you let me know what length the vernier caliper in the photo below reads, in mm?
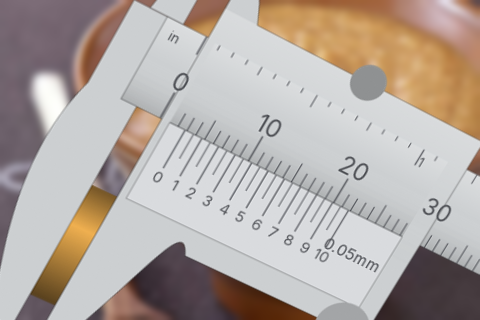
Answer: 2.8 mm
